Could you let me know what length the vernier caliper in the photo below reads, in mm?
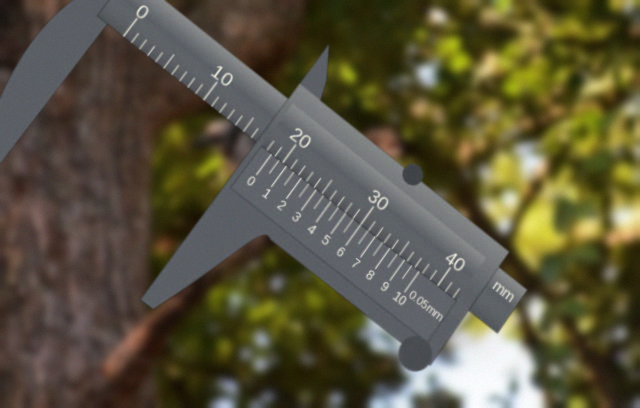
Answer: 18.6 mm
